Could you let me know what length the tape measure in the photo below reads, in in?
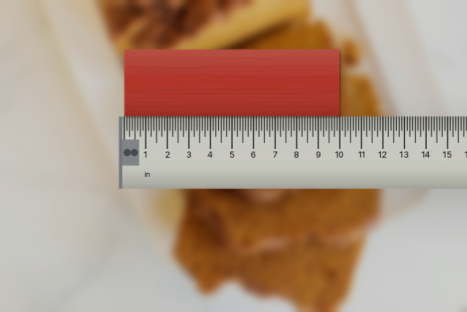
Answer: 10 in
